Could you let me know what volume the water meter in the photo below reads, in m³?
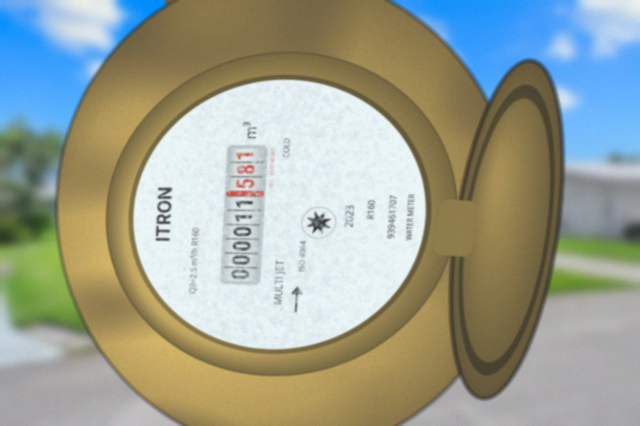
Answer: 11.581 m³
